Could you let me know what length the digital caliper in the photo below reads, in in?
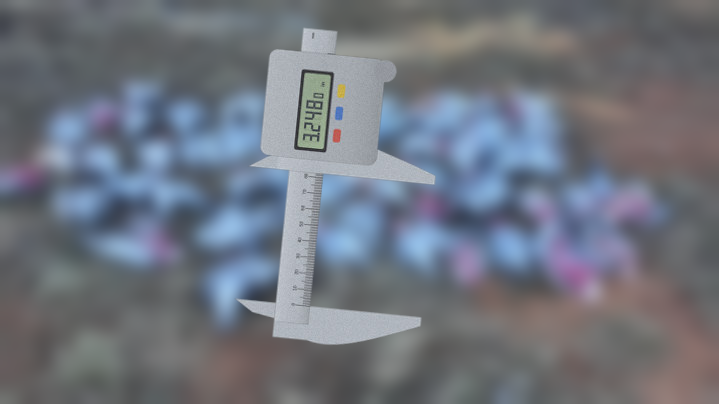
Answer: 3.2480 in
